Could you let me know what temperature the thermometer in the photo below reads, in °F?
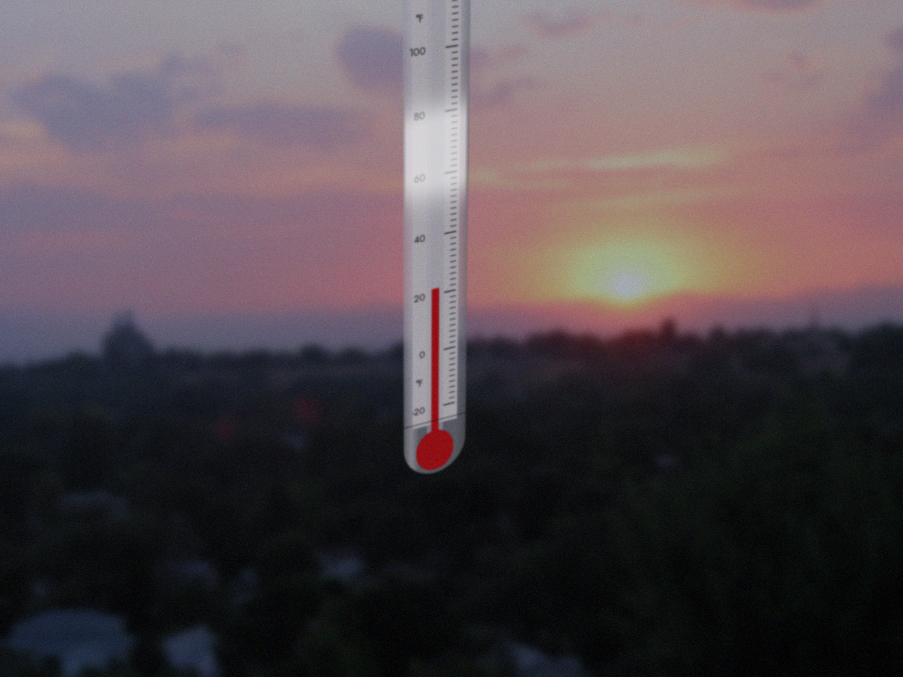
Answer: 22 °F
